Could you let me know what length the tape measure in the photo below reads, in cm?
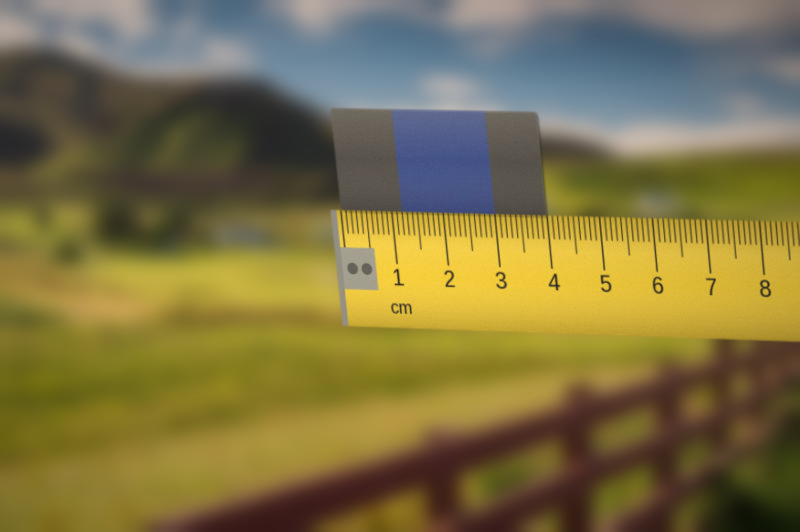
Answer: 4 cm
